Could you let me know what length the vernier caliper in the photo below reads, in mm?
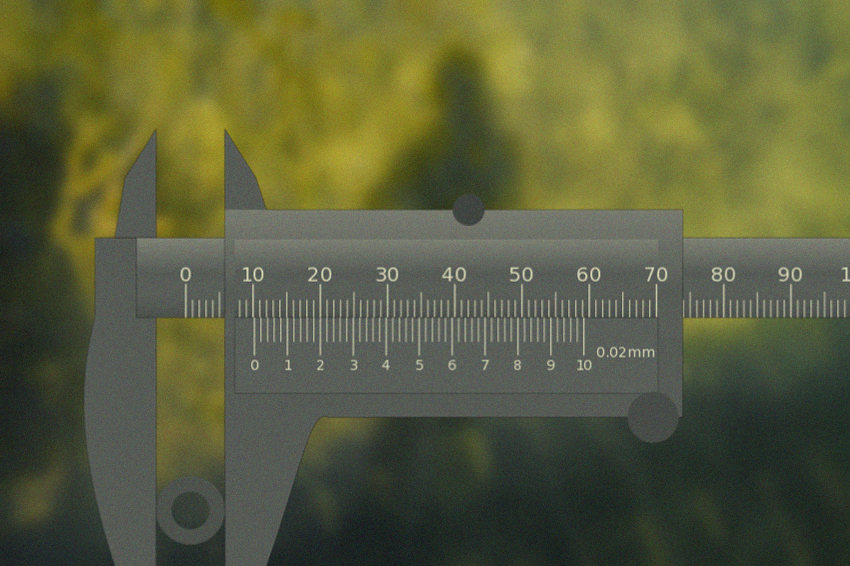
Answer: 10.2 mm
